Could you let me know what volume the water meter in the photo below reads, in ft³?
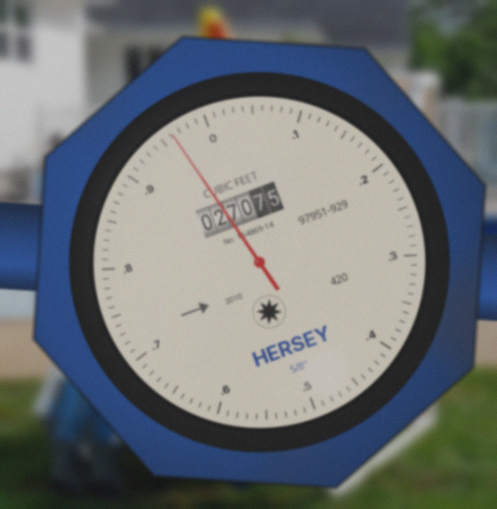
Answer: 27074.96 ft³
